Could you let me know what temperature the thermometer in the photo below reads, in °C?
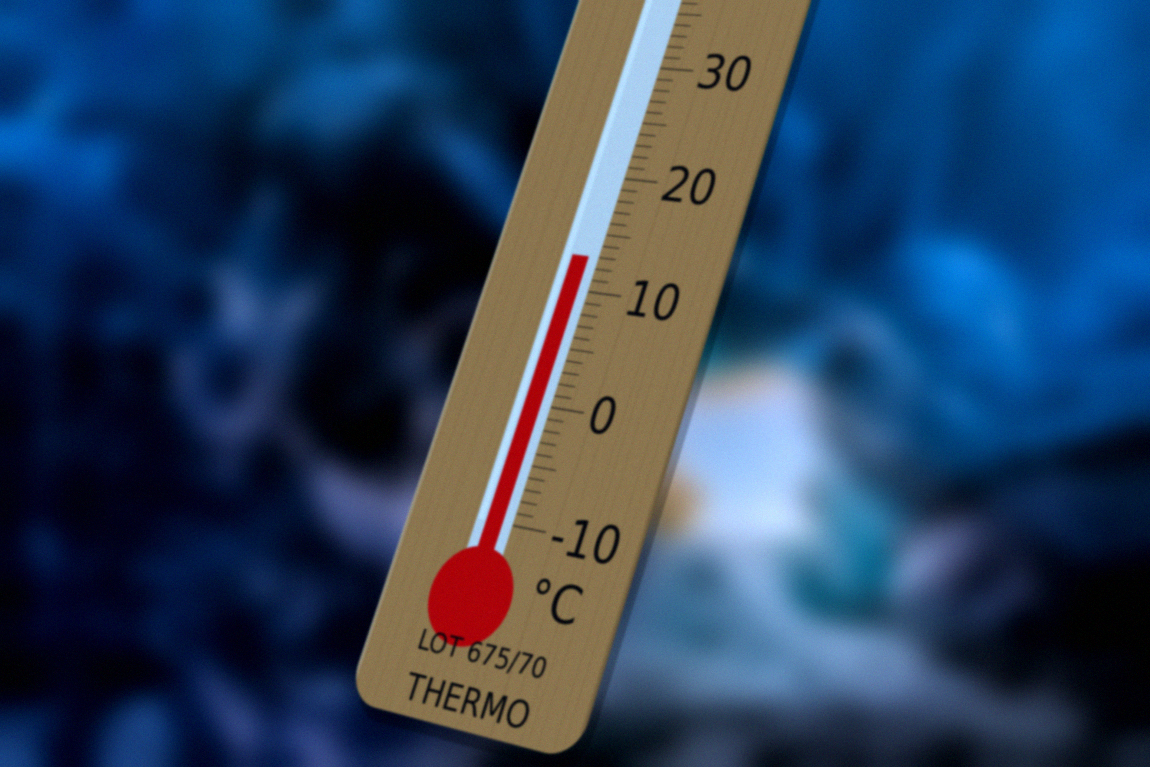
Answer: 13 °C
